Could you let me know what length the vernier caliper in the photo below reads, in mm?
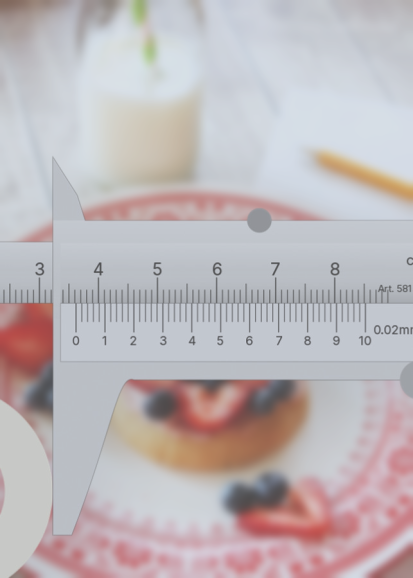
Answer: 36.2 mm
